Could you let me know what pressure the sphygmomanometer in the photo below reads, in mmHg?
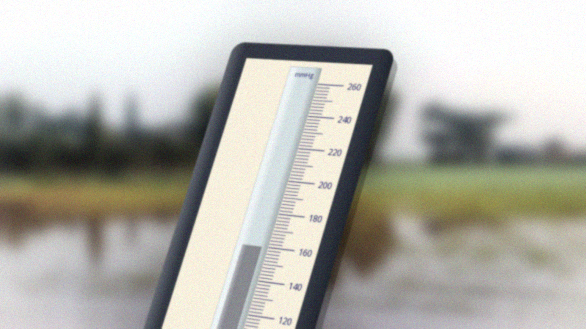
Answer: 160 mmHg
